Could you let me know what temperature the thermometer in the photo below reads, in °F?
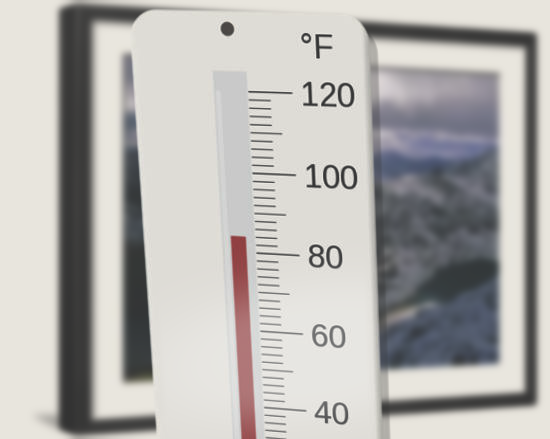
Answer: 84 °F
